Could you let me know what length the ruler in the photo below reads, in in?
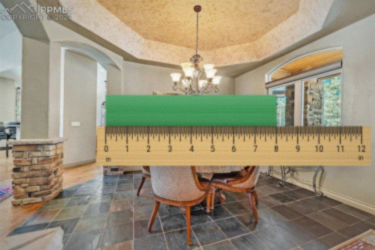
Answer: 8 in
